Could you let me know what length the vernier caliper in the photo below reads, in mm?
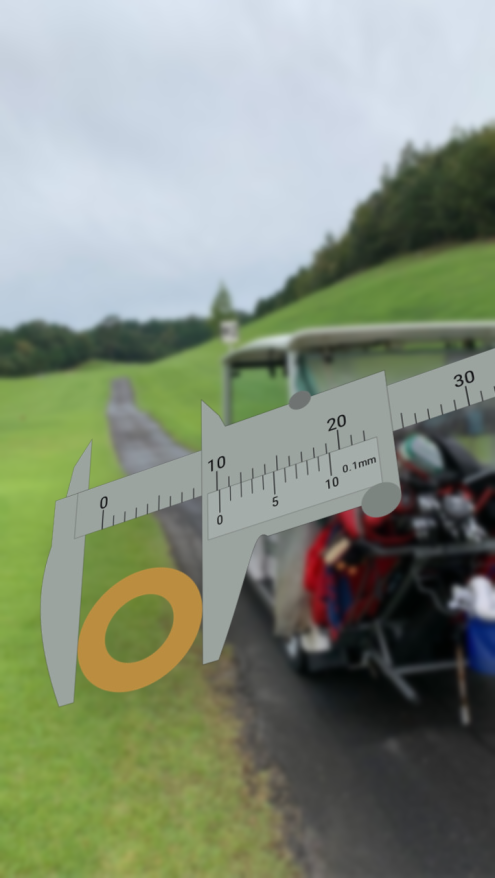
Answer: 10.2 mm
